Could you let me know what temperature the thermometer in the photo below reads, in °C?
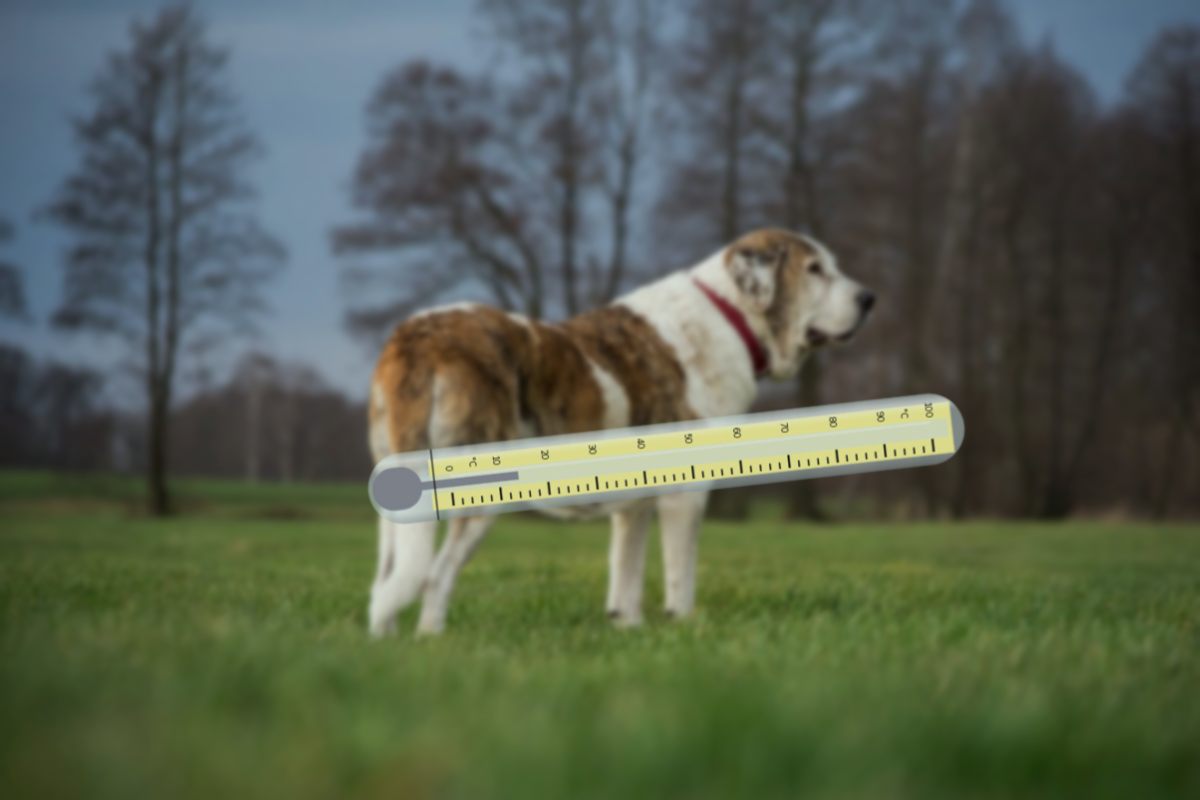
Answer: 14 °C
